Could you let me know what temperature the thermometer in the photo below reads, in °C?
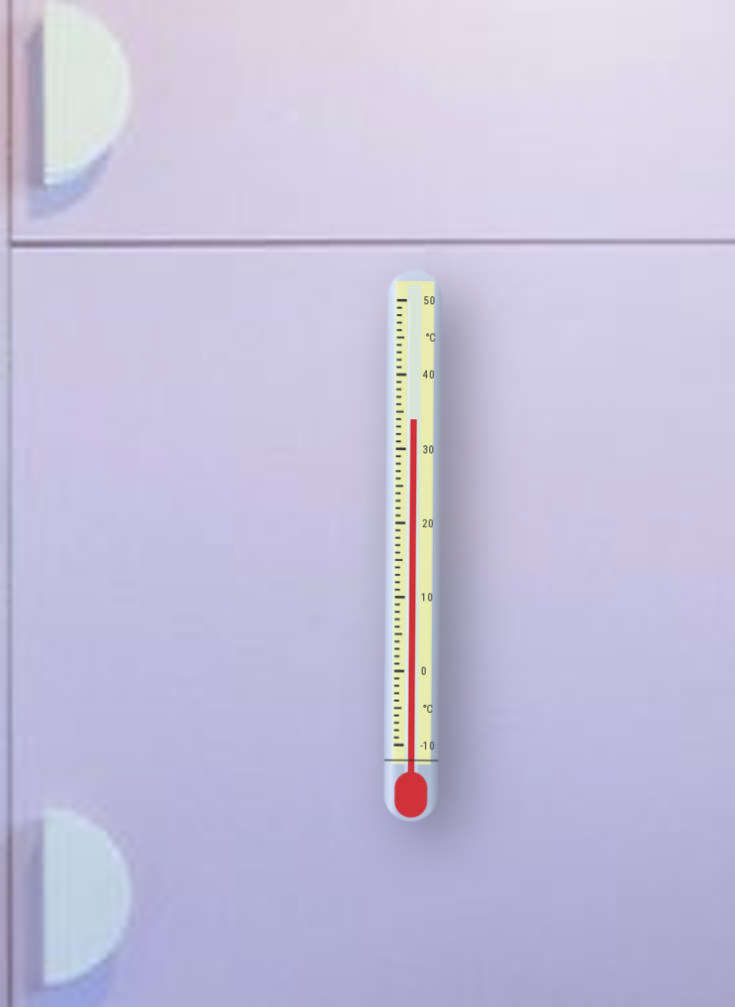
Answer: 34 °C
